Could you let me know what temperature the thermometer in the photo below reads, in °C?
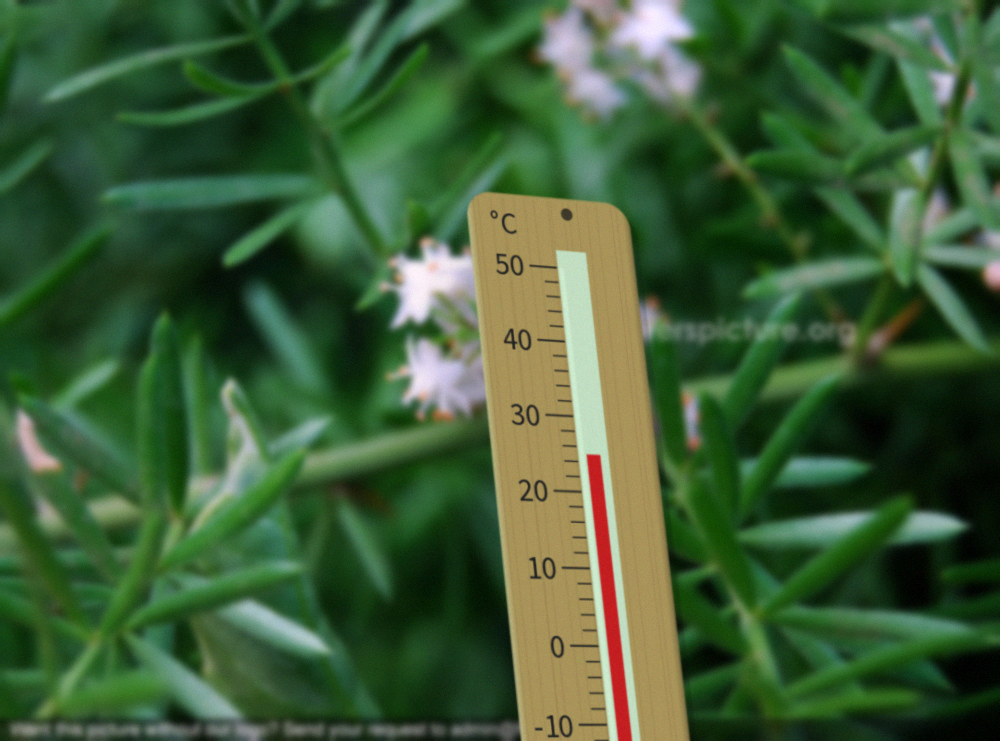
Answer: 25 °C
